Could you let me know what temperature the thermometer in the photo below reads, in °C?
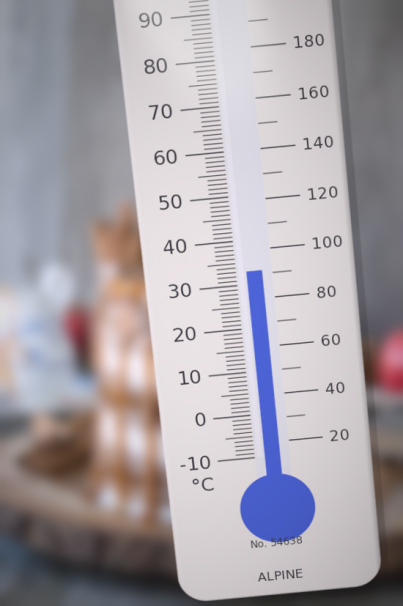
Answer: 33 °C
